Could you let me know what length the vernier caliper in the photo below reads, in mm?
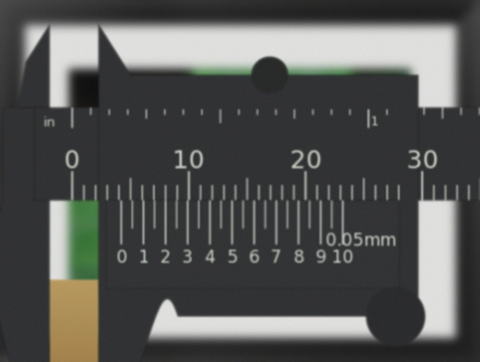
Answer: 4.2 mm
